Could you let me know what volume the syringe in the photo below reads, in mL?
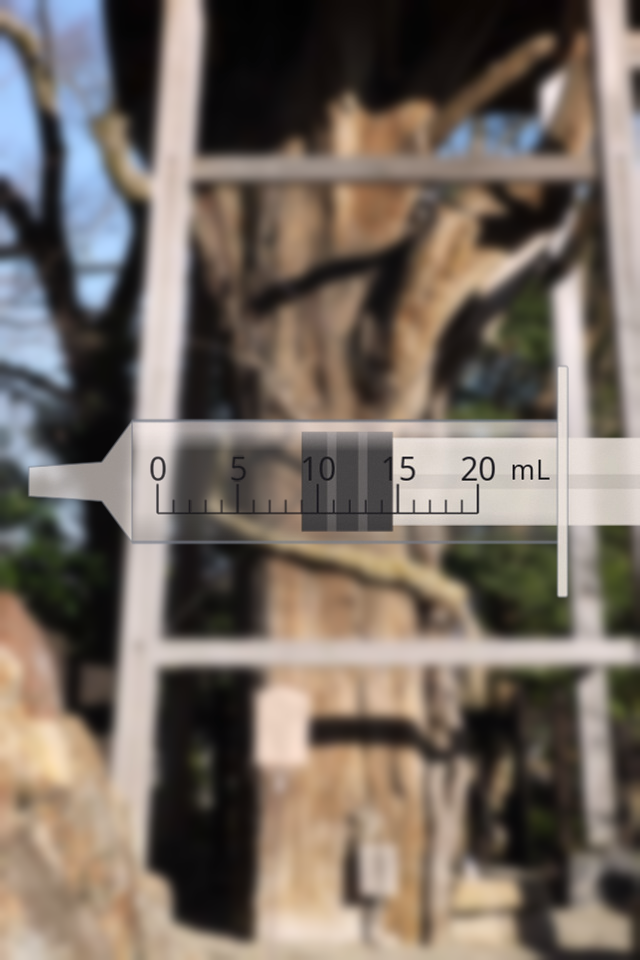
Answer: 9 mL
